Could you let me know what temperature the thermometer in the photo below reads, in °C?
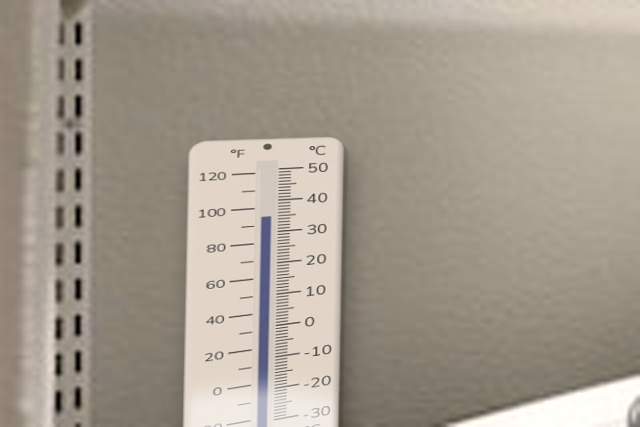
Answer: 35 °C
